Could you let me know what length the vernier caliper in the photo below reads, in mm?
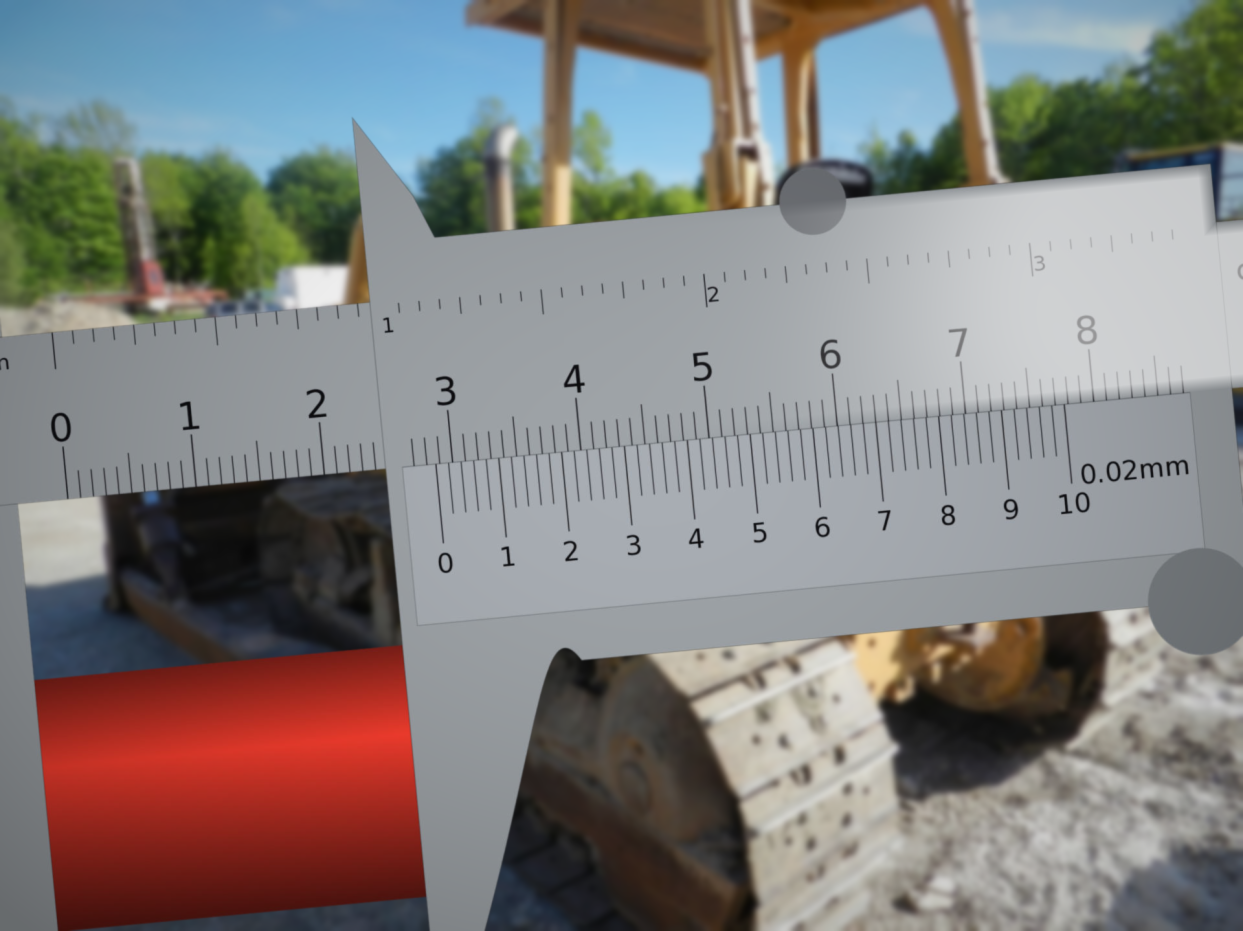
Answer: 28.7 mm
